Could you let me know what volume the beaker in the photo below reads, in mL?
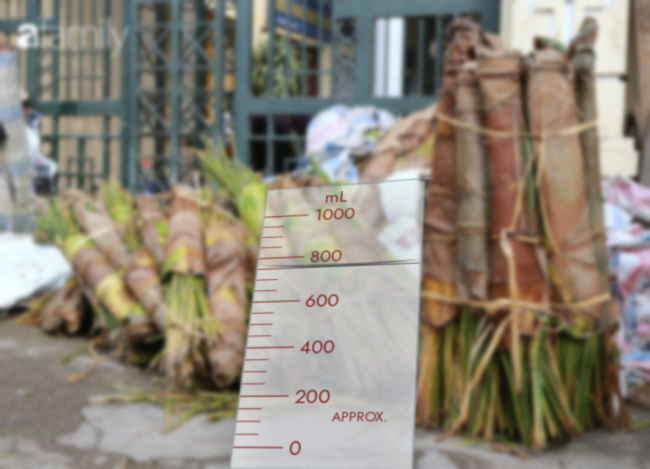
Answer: 750 mL
